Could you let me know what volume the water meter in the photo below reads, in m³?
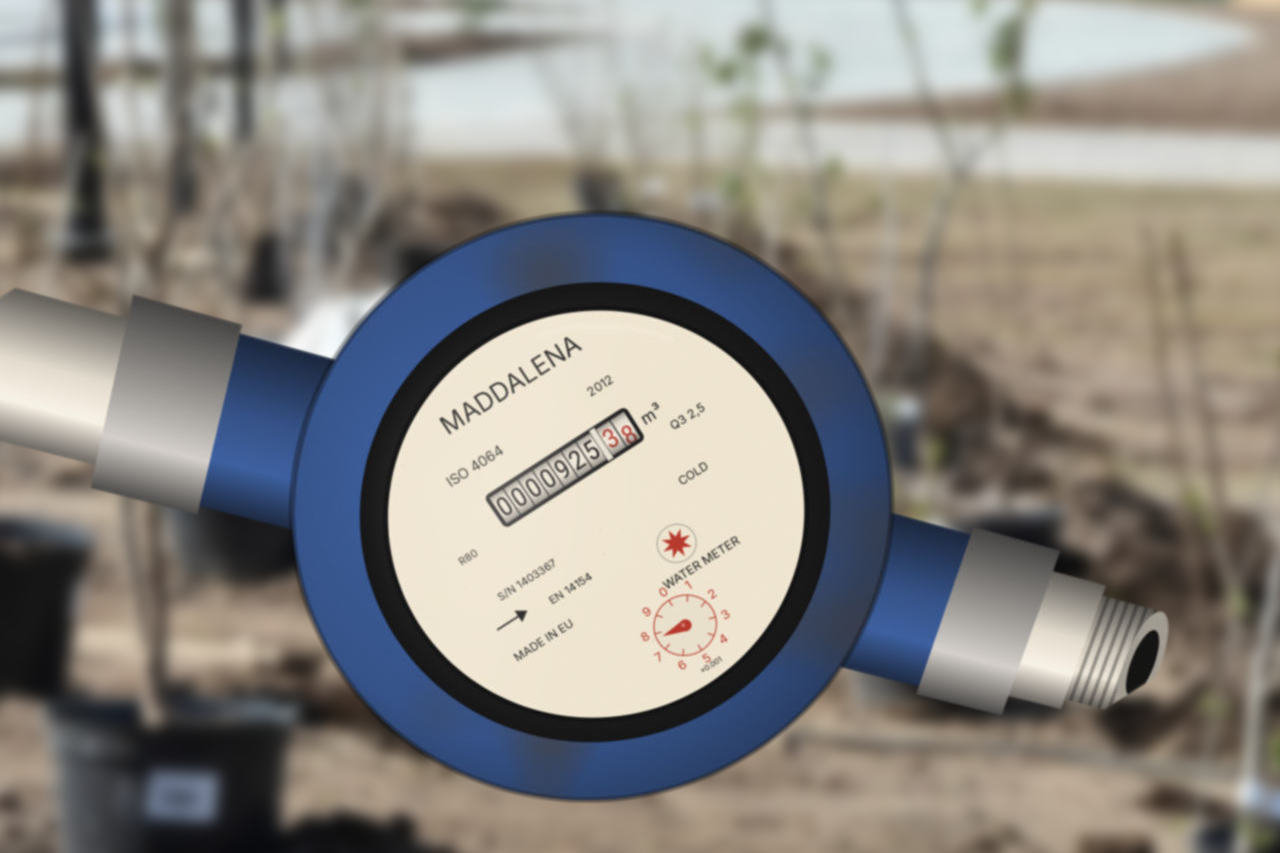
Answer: 925.377 m³
